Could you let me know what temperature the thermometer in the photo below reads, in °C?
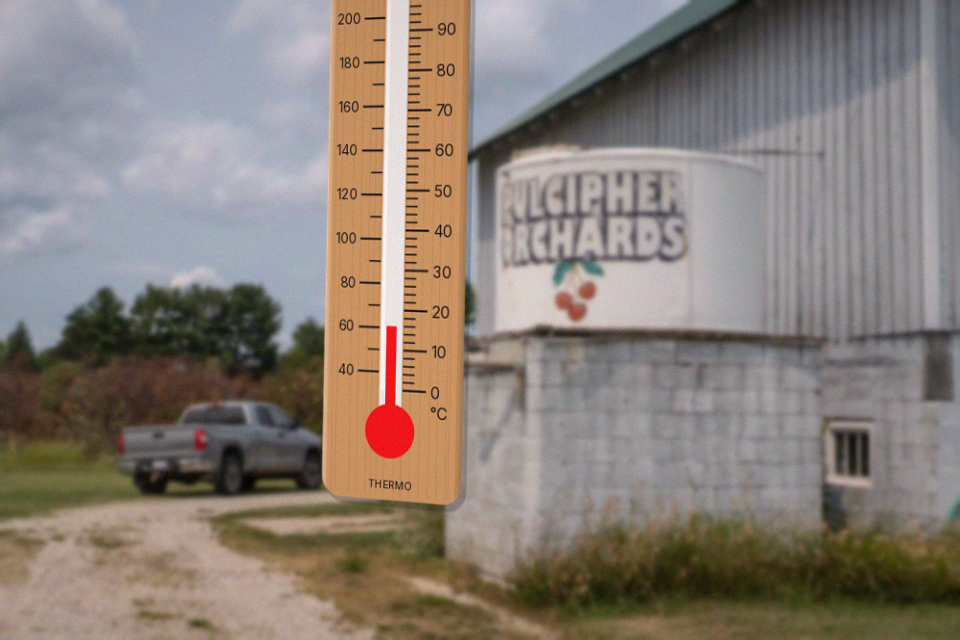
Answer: 16 °C
